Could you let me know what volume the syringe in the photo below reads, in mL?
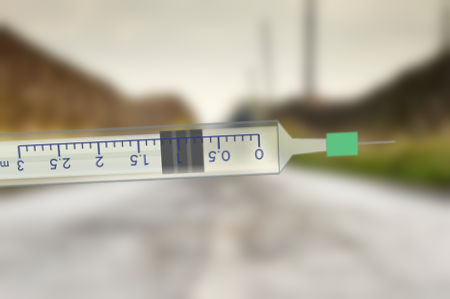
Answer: 0.7 mL
